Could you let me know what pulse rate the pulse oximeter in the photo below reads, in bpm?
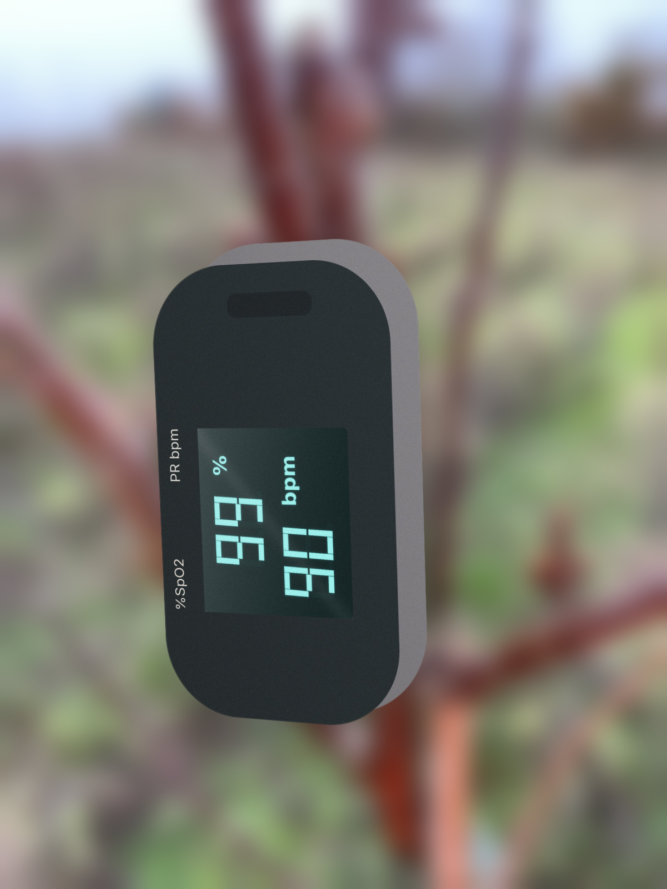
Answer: 90 bpm
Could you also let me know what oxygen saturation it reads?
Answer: 99 %
